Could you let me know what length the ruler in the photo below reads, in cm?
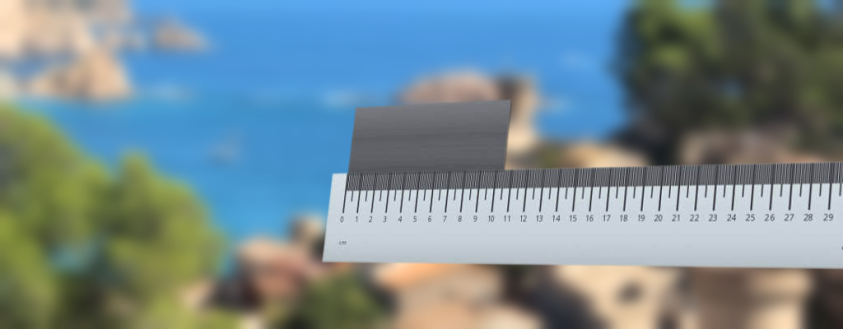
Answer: 10.5 cm
